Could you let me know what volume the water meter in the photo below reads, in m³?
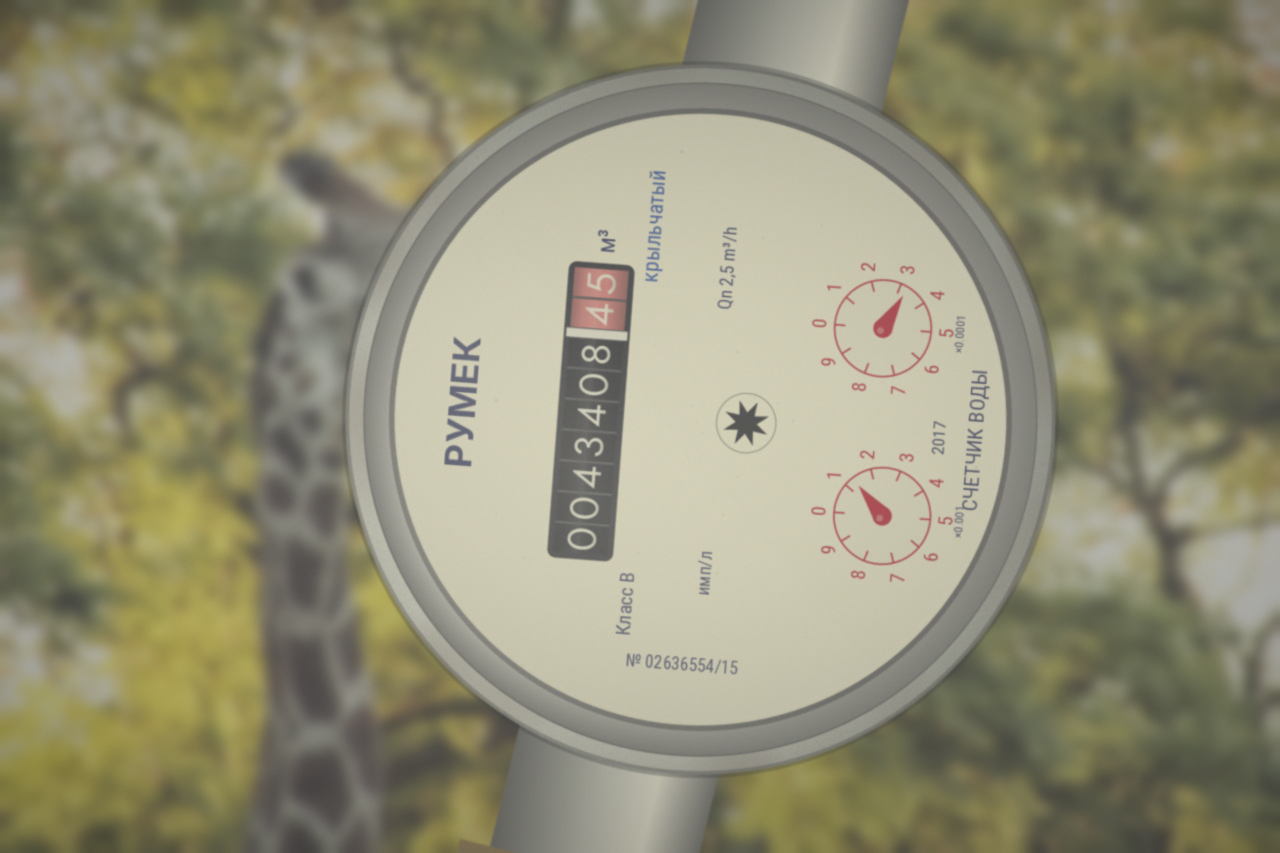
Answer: 43408.4513 m³
